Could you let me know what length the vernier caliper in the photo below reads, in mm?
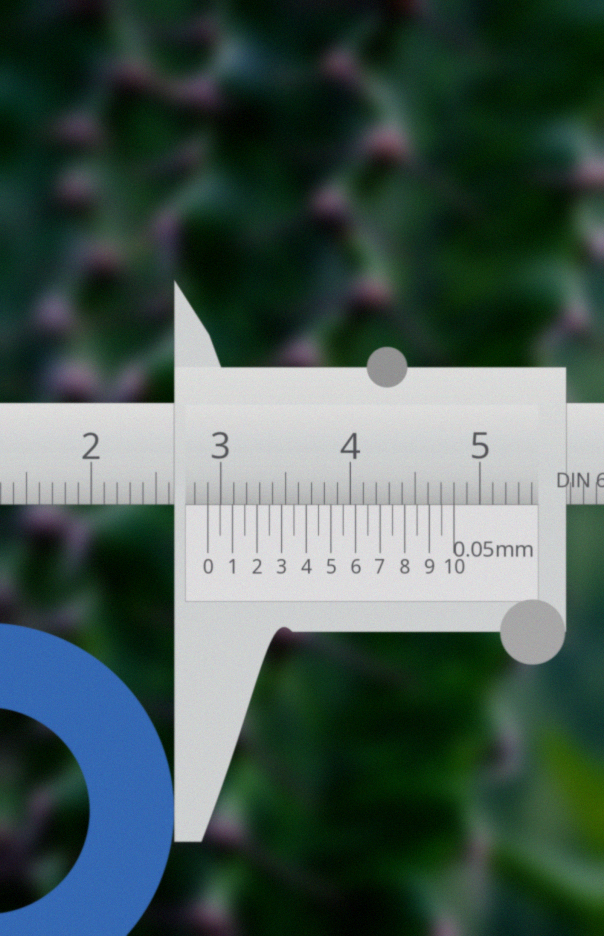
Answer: 29.0 mm
